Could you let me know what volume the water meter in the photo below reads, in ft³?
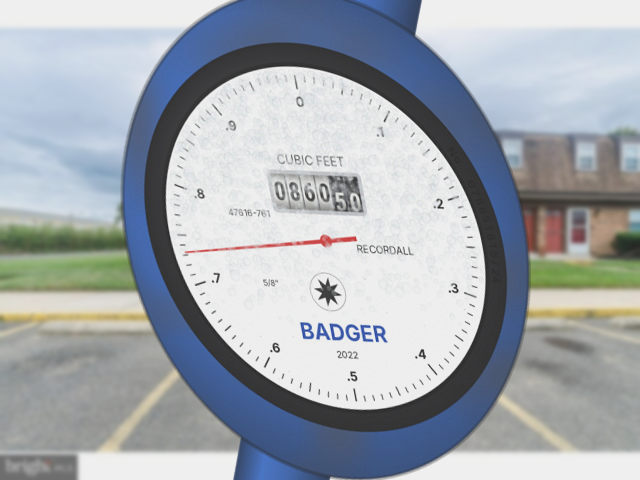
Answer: 86049.73 ft³
